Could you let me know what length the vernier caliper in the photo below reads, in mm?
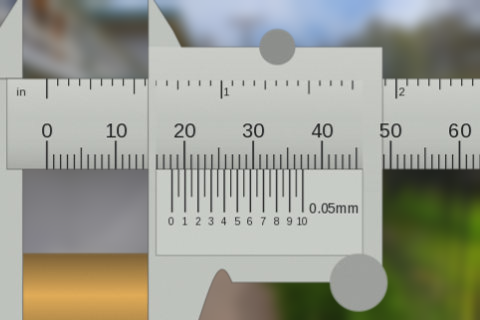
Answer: 18.2 mm
